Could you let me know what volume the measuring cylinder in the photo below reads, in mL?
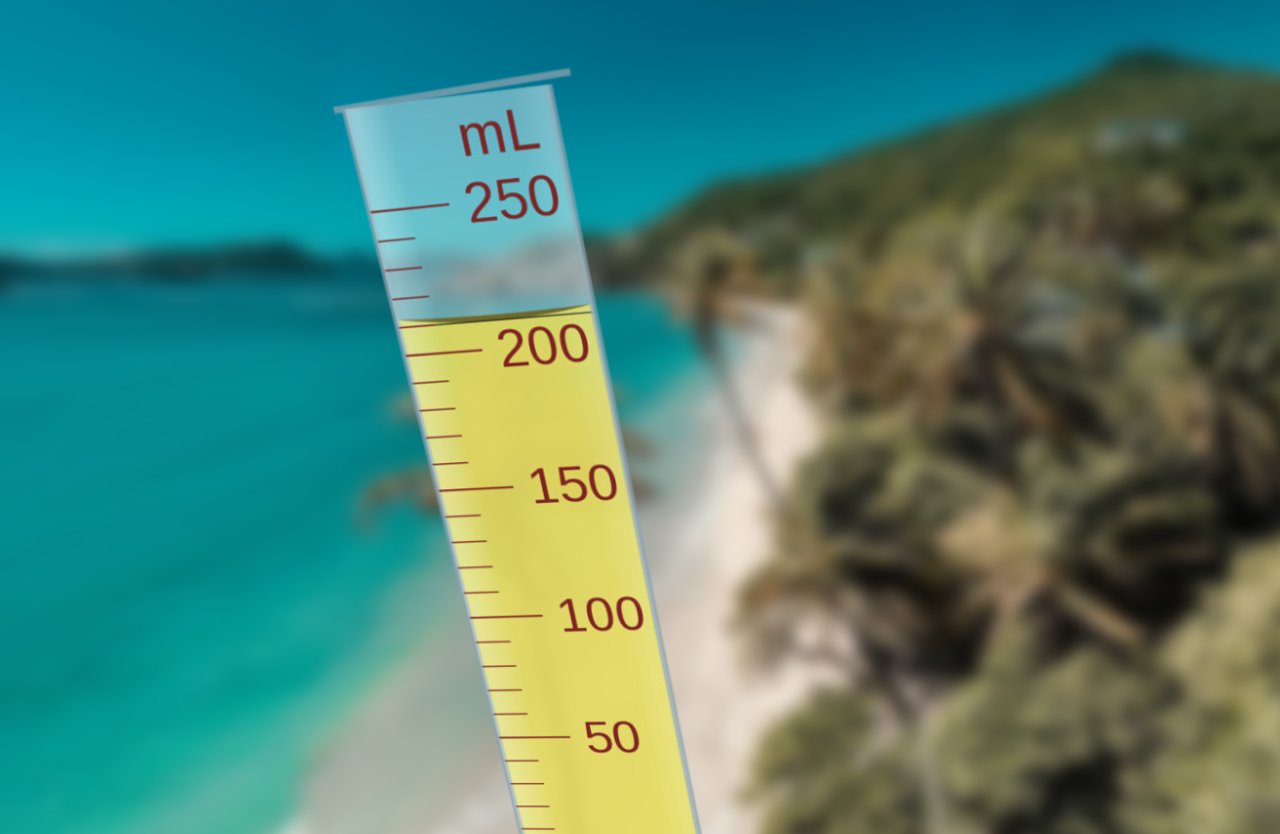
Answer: 210 mL
